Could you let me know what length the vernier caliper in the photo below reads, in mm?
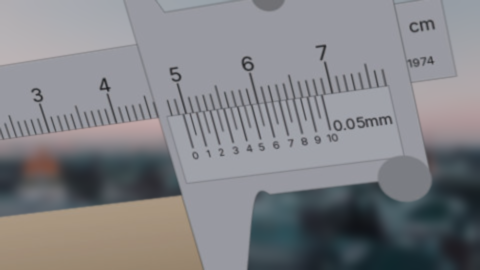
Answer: 49.6 mm
